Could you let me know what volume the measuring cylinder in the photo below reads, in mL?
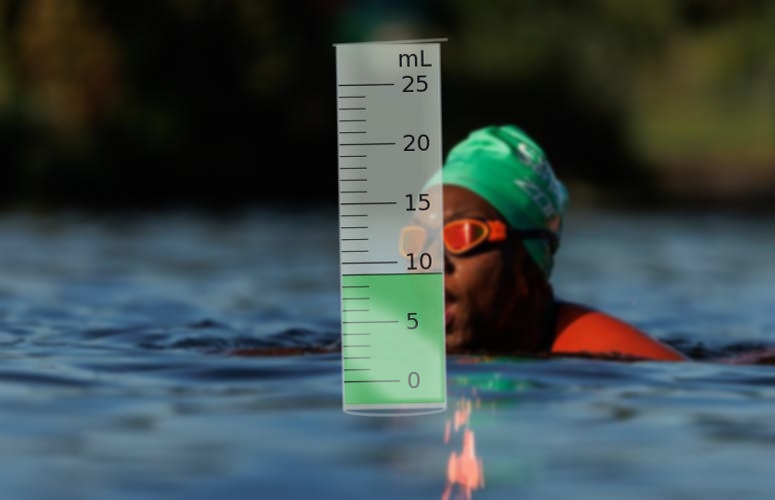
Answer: 9 mL
